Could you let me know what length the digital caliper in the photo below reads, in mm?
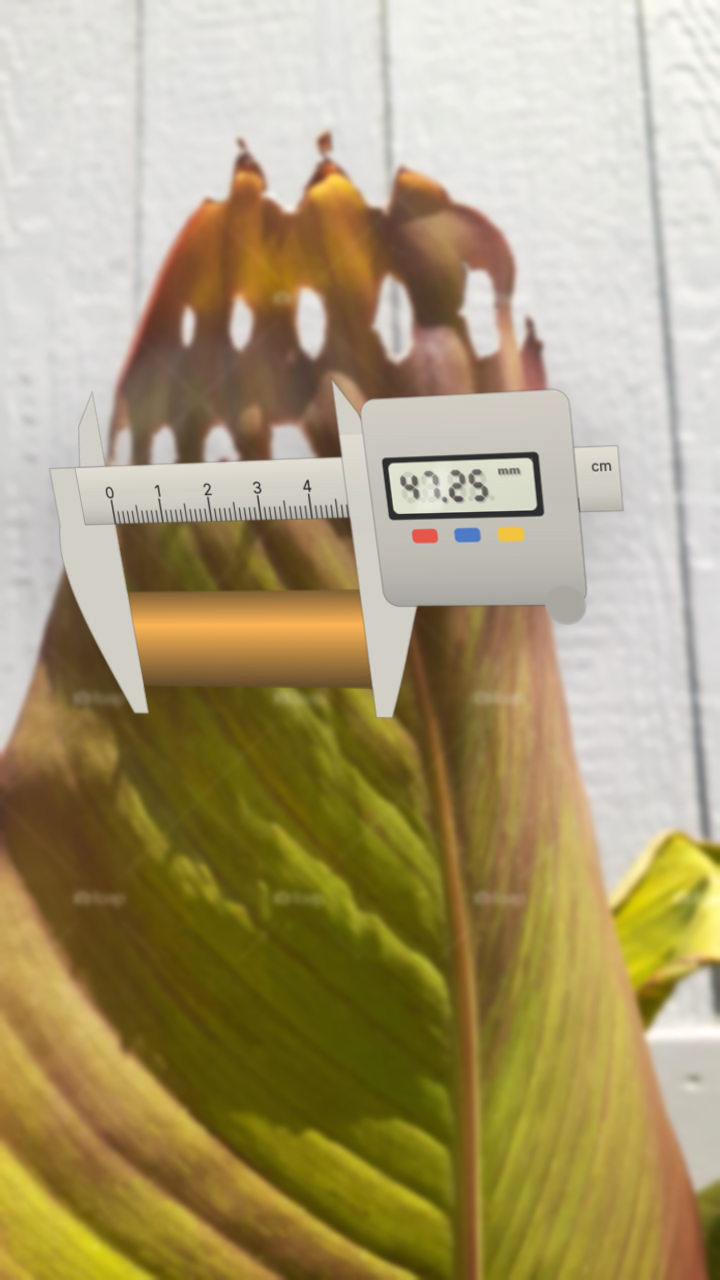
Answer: 47.25 mm
